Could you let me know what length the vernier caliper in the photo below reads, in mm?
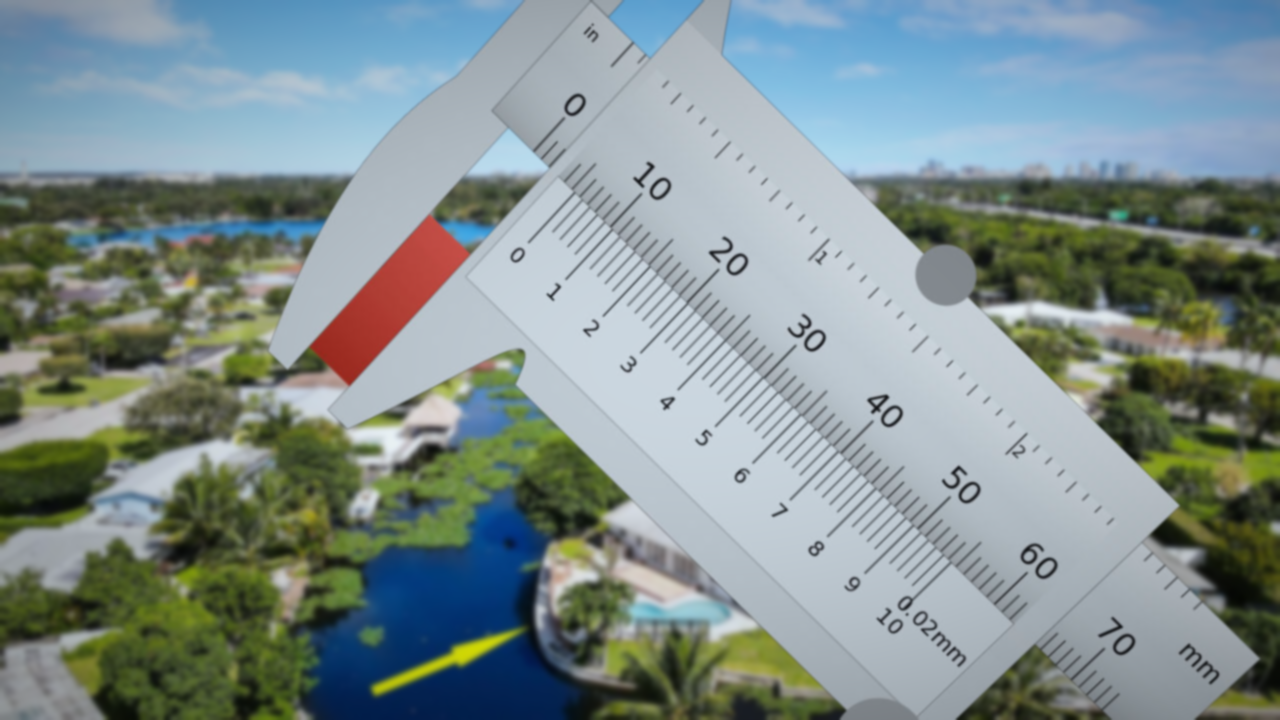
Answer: 5.4 mm
